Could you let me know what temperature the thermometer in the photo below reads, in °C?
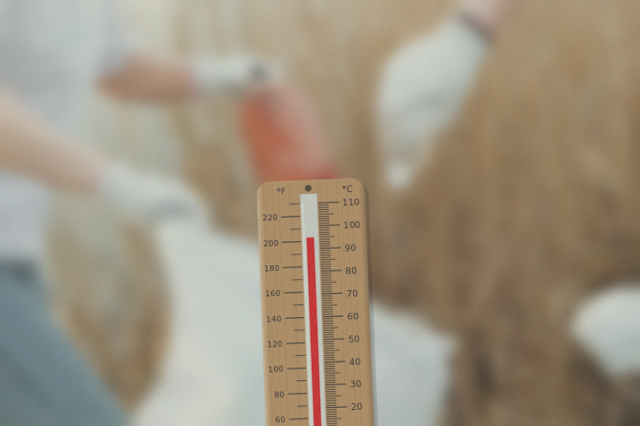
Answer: 95 °C
